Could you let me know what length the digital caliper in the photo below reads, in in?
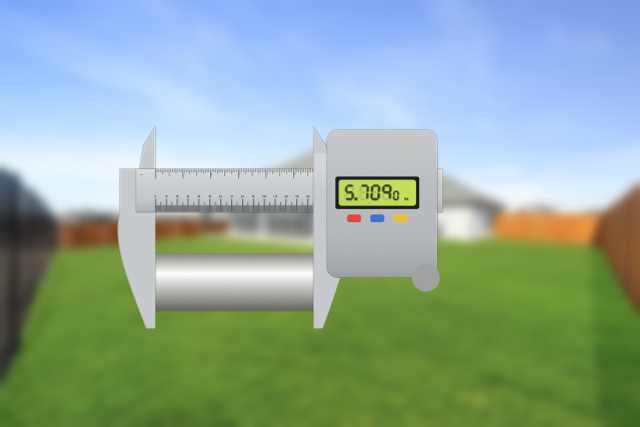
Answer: 5.7090 in
